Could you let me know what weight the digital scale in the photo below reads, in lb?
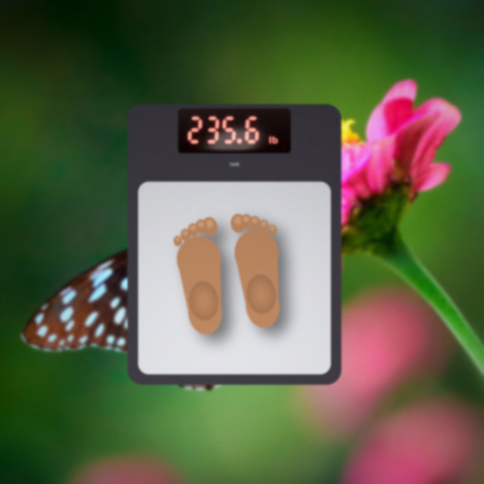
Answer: 235.6 lb
